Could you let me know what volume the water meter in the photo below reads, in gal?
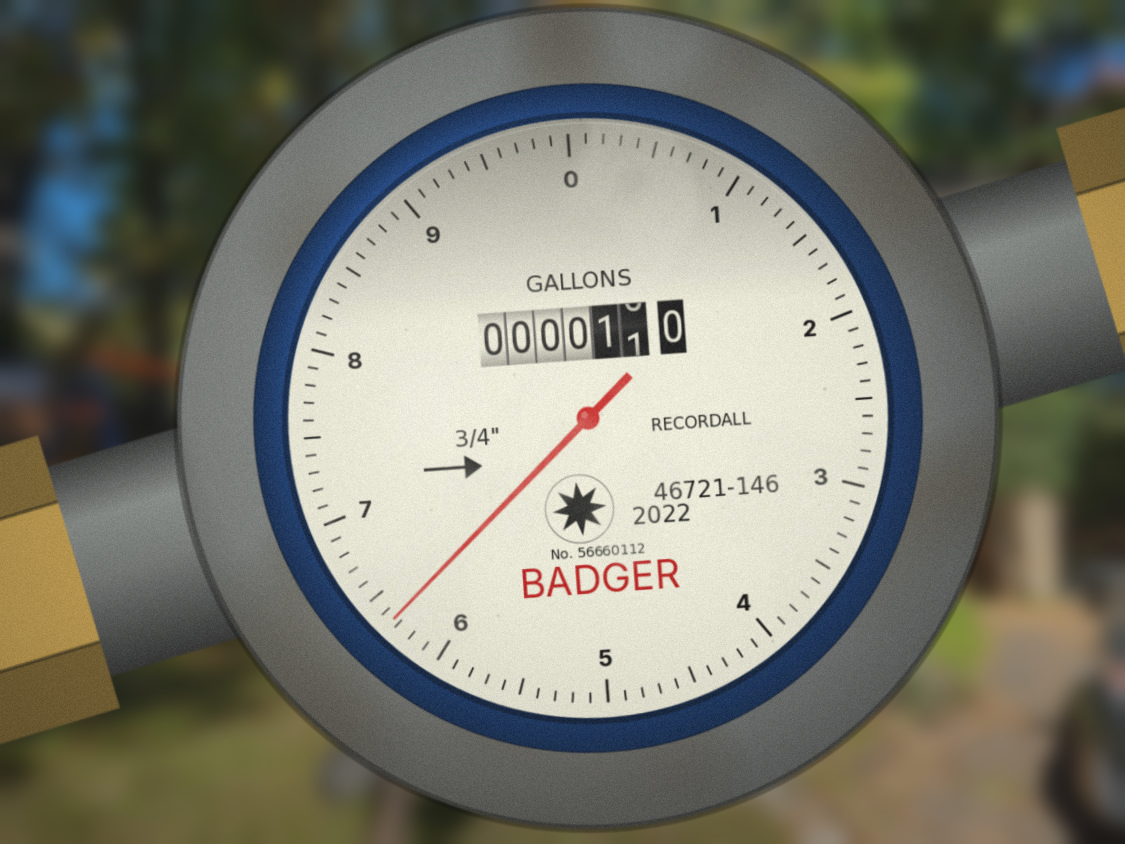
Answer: 106.3 gal
